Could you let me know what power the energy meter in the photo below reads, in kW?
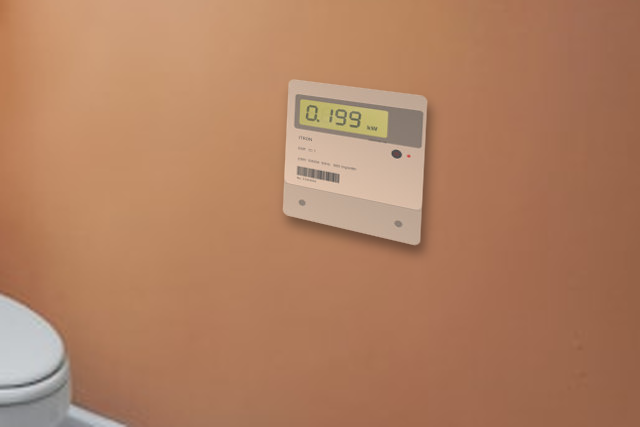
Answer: 0.199 kW
